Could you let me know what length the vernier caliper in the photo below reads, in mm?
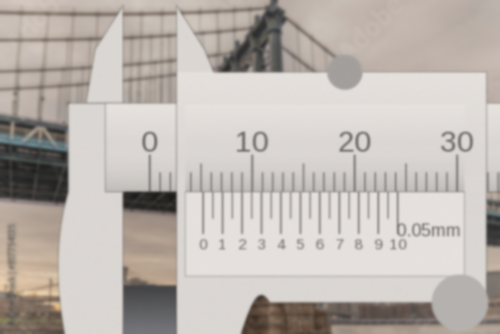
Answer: 5.2 mm
